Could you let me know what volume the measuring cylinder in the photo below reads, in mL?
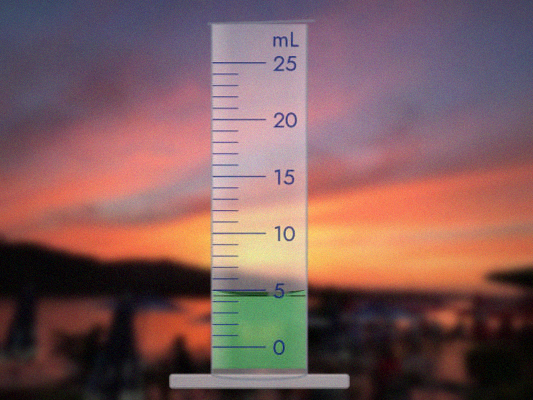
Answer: 4.5 mL
